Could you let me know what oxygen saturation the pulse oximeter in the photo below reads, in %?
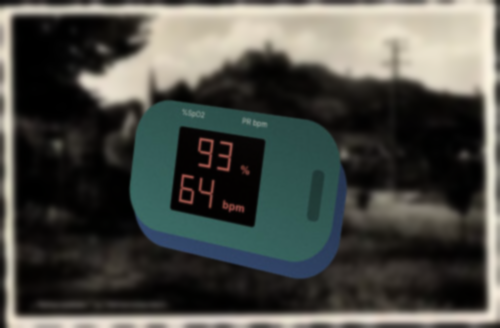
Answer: 93 %
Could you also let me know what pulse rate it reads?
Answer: 64 bpm
